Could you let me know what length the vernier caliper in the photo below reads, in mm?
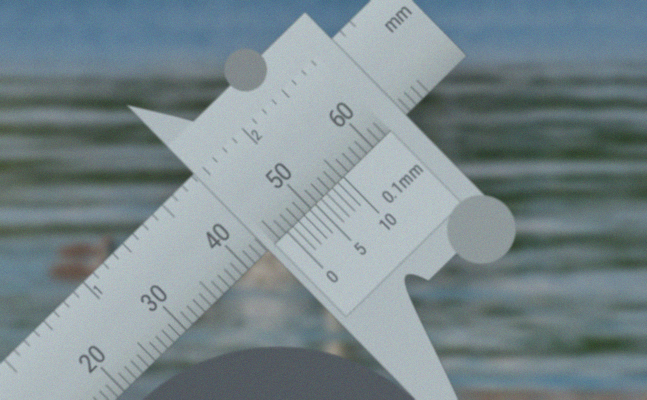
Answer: 46.2 mm
